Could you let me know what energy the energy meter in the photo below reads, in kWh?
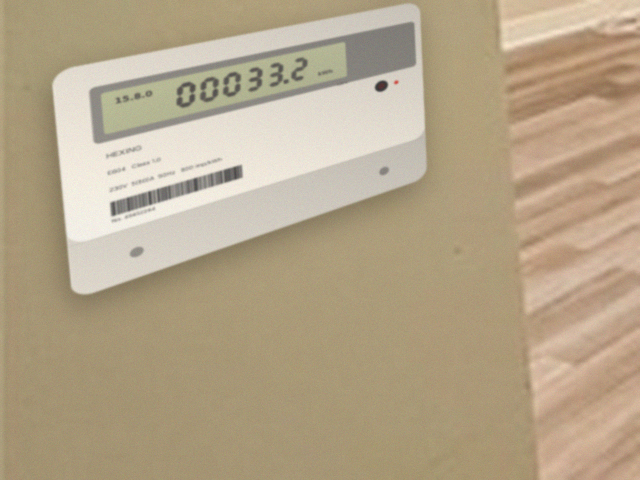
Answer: 33.2 kWh
